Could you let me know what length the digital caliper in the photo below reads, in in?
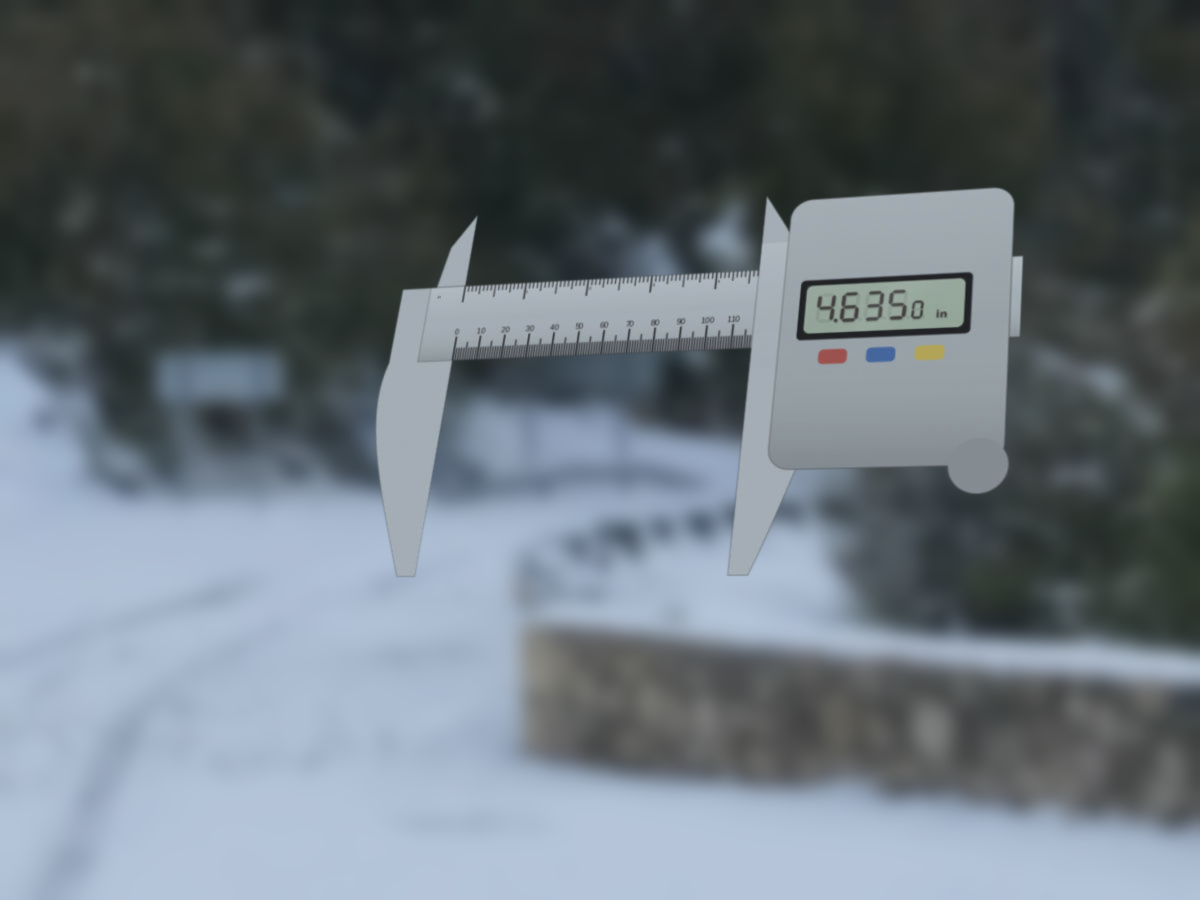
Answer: 4.6350 in
